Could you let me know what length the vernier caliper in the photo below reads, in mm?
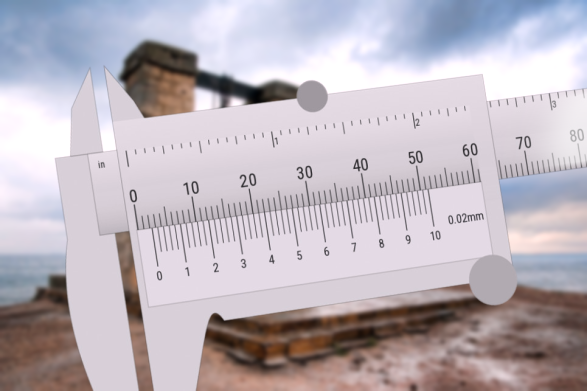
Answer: 2.4 mm
